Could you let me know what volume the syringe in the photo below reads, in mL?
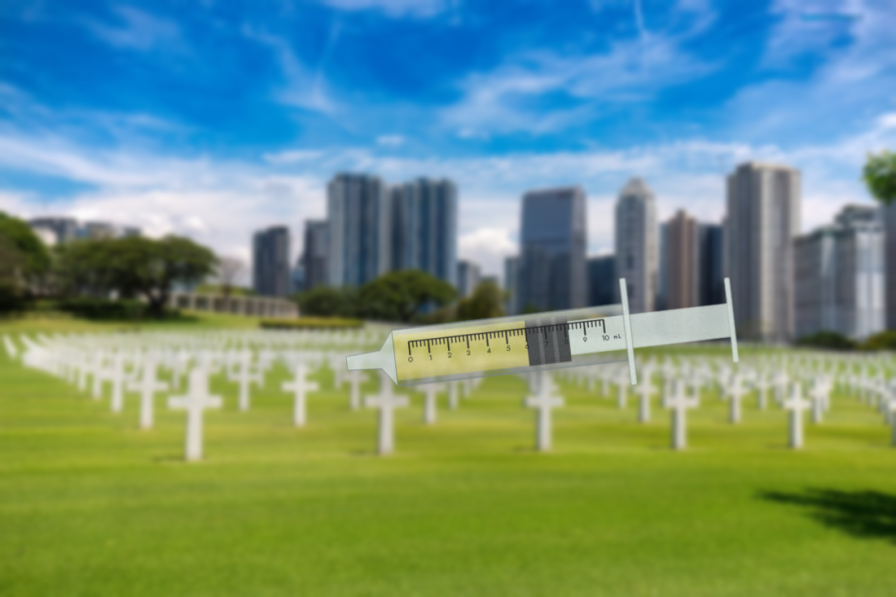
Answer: 6 mL
